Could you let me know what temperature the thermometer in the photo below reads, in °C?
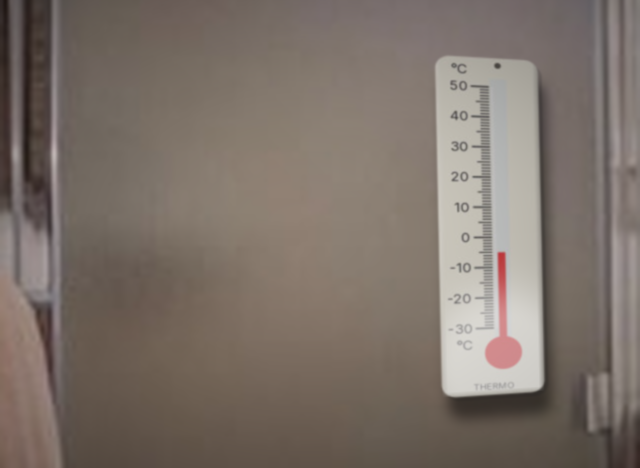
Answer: -5 °C
